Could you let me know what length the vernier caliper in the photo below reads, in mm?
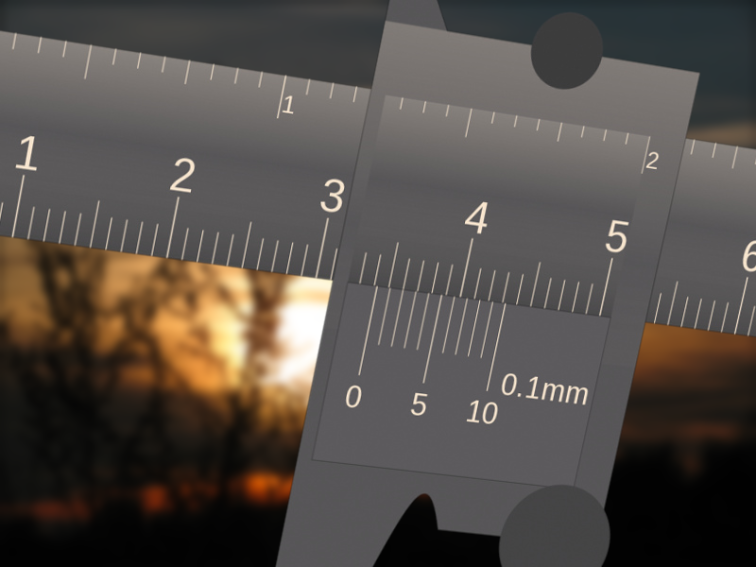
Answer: 34.2 mm
